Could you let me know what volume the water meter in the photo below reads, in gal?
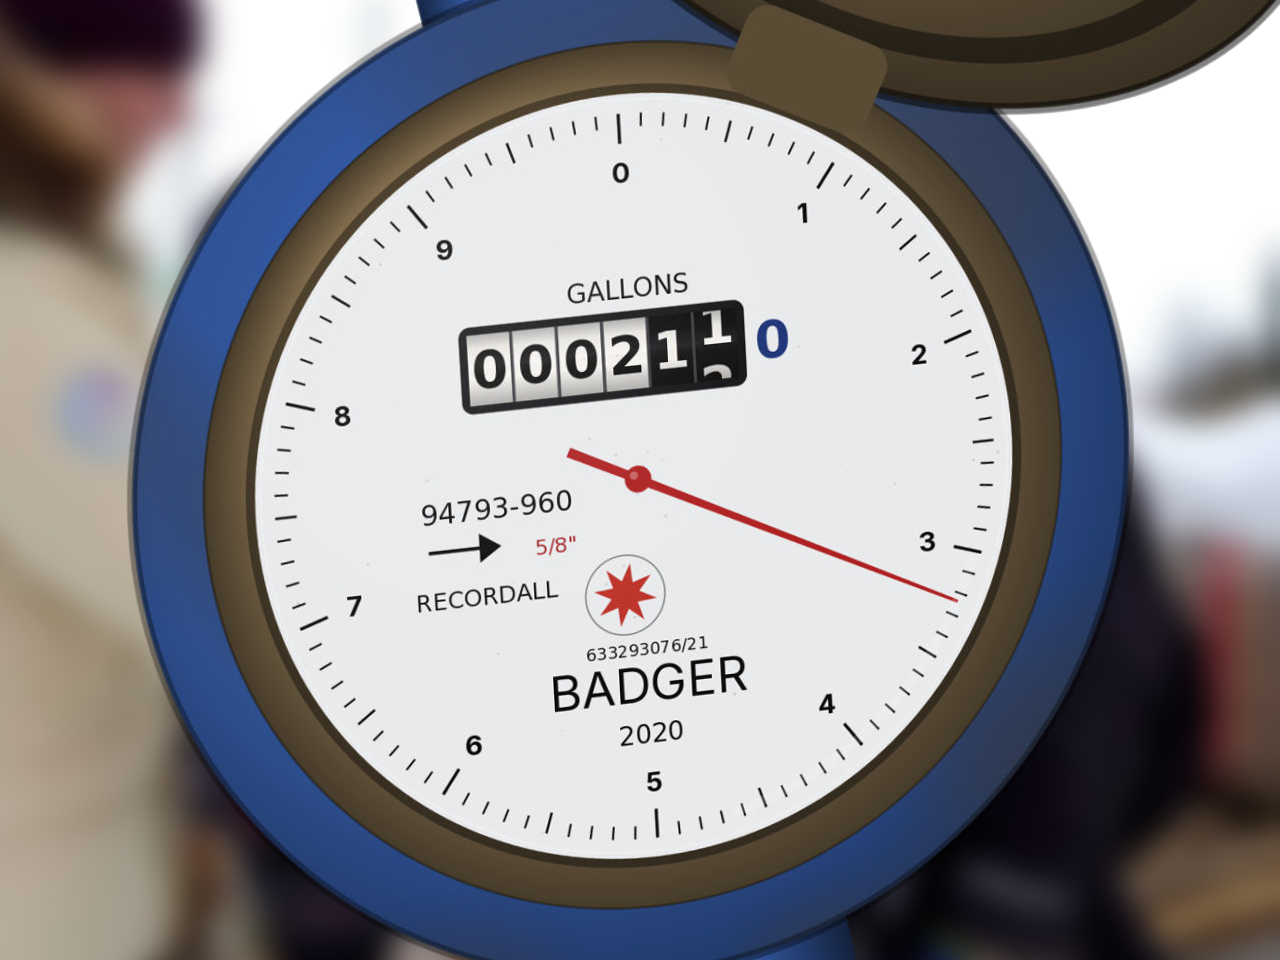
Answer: 2113.2 gal
